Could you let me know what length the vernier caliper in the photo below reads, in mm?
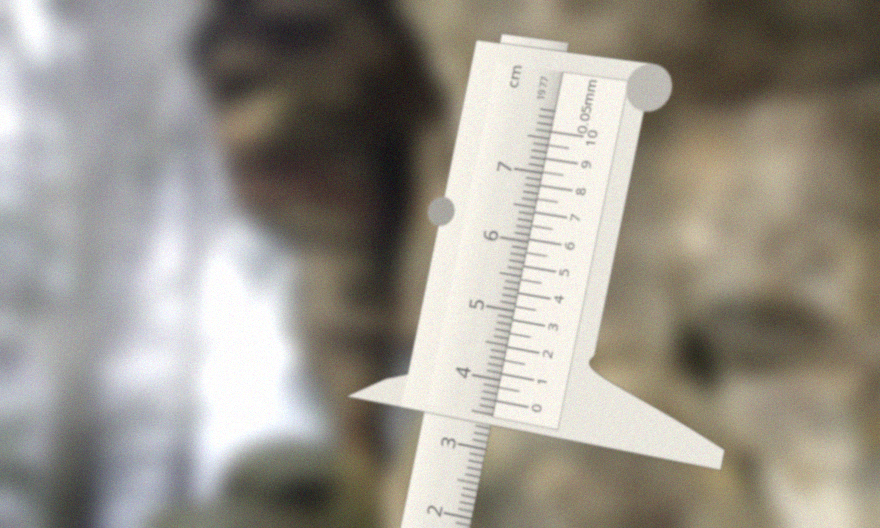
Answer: 37.0 mm
